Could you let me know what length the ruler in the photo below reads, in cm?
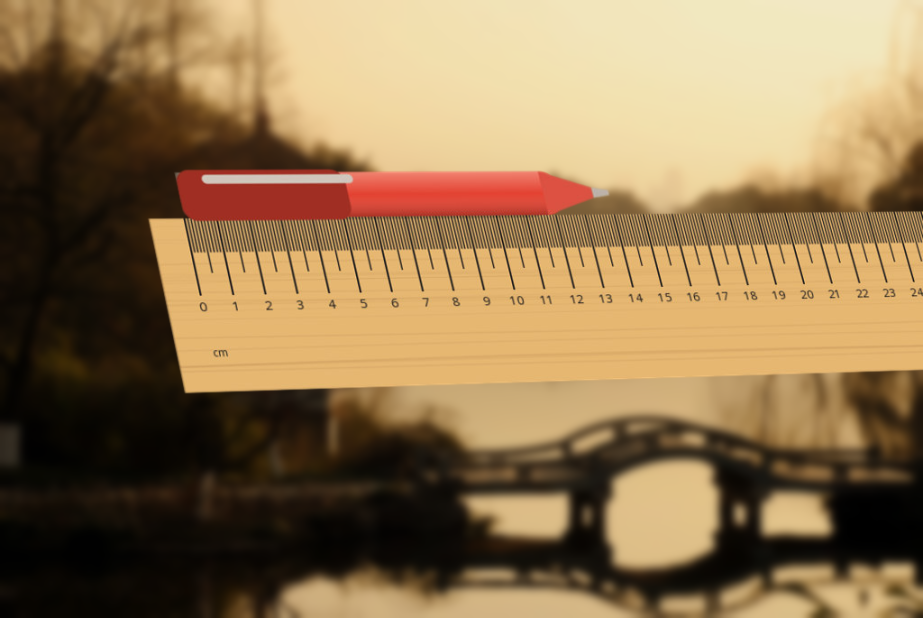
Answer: 14 cm
